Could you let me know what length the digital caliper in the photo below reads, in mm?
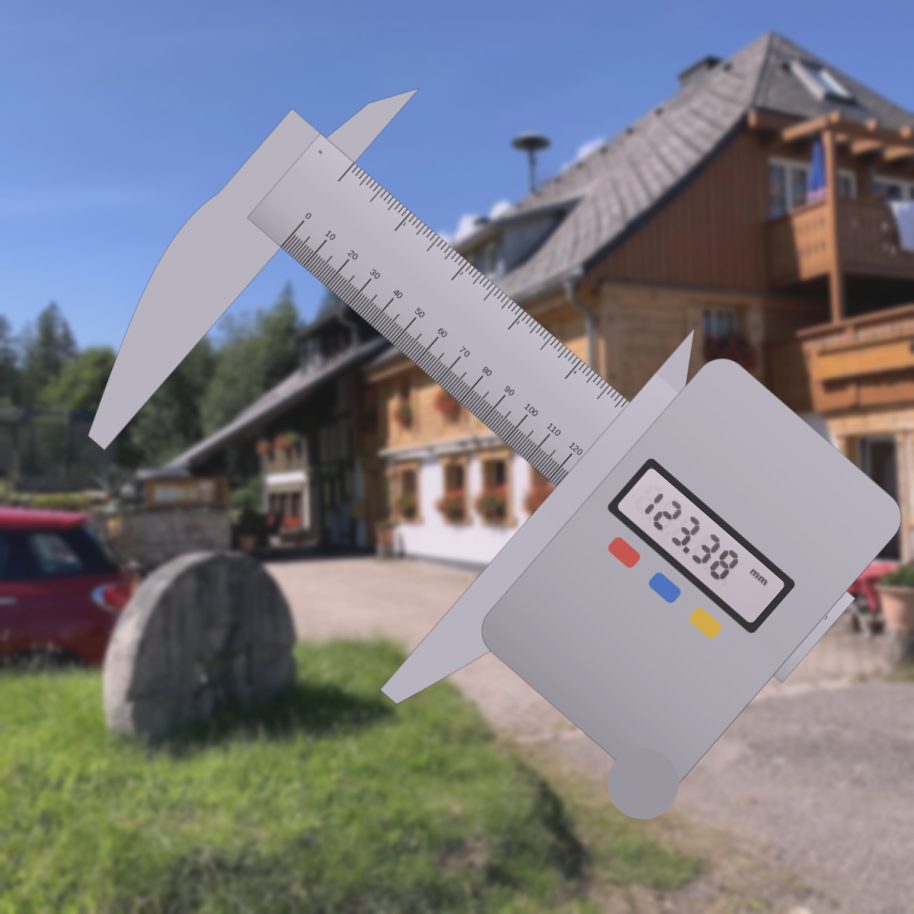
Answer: 123.38 mm
